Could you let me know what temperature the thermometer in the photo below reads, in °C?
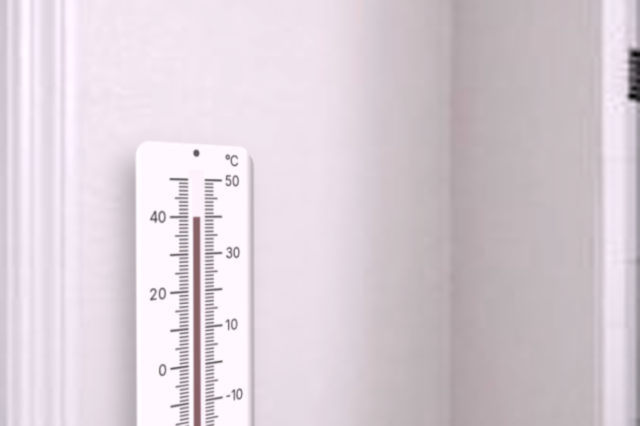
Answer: 40 °C
